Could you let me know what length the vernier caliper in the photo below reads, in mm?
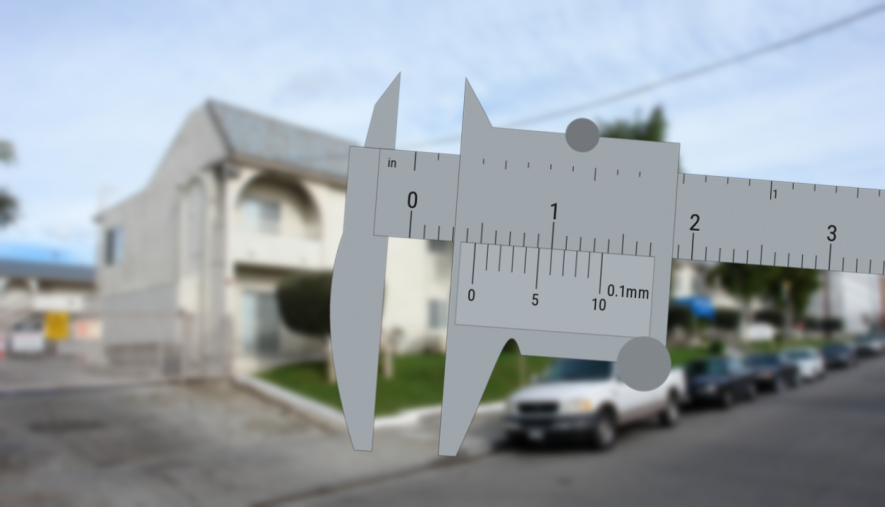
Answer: 4.6 mm
